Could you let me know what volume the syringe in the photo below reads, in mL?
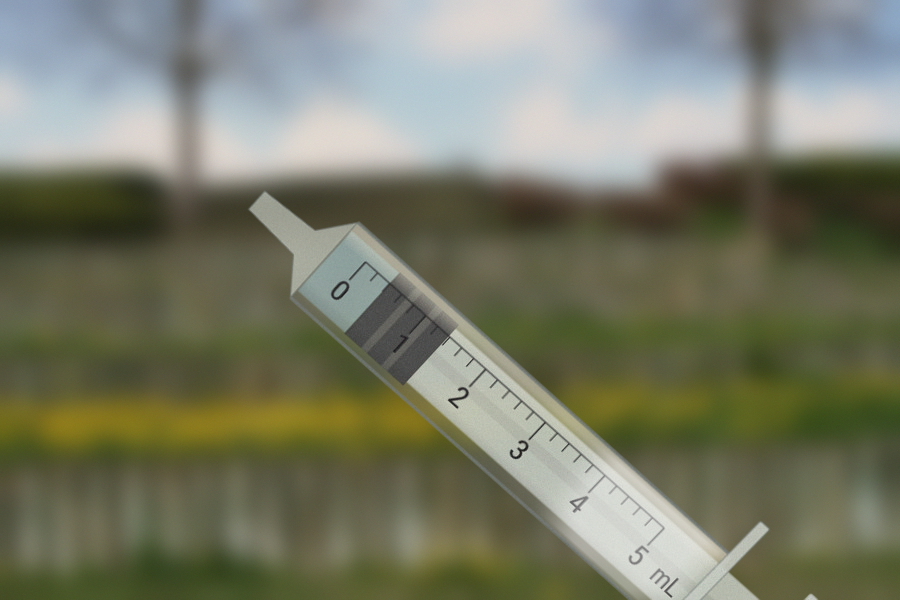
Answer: 0.4 mL
